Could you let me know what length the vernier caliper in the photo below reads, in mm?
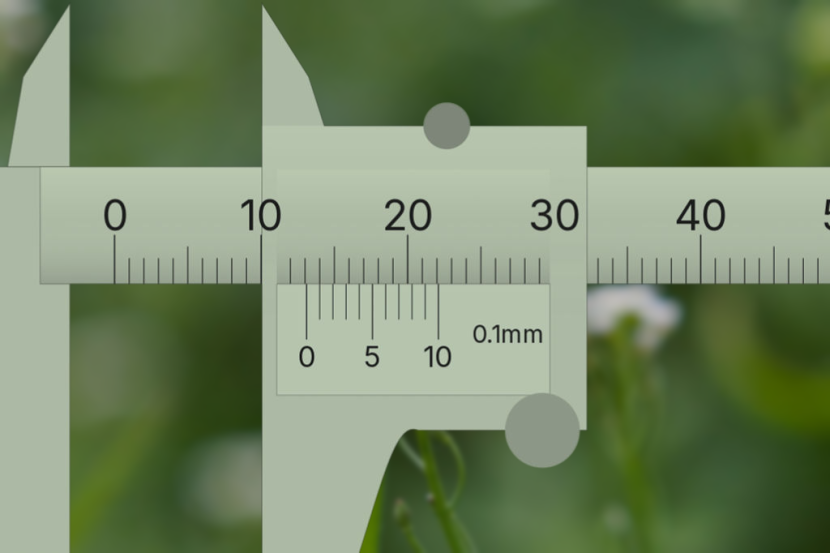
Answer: 13.1 mm
